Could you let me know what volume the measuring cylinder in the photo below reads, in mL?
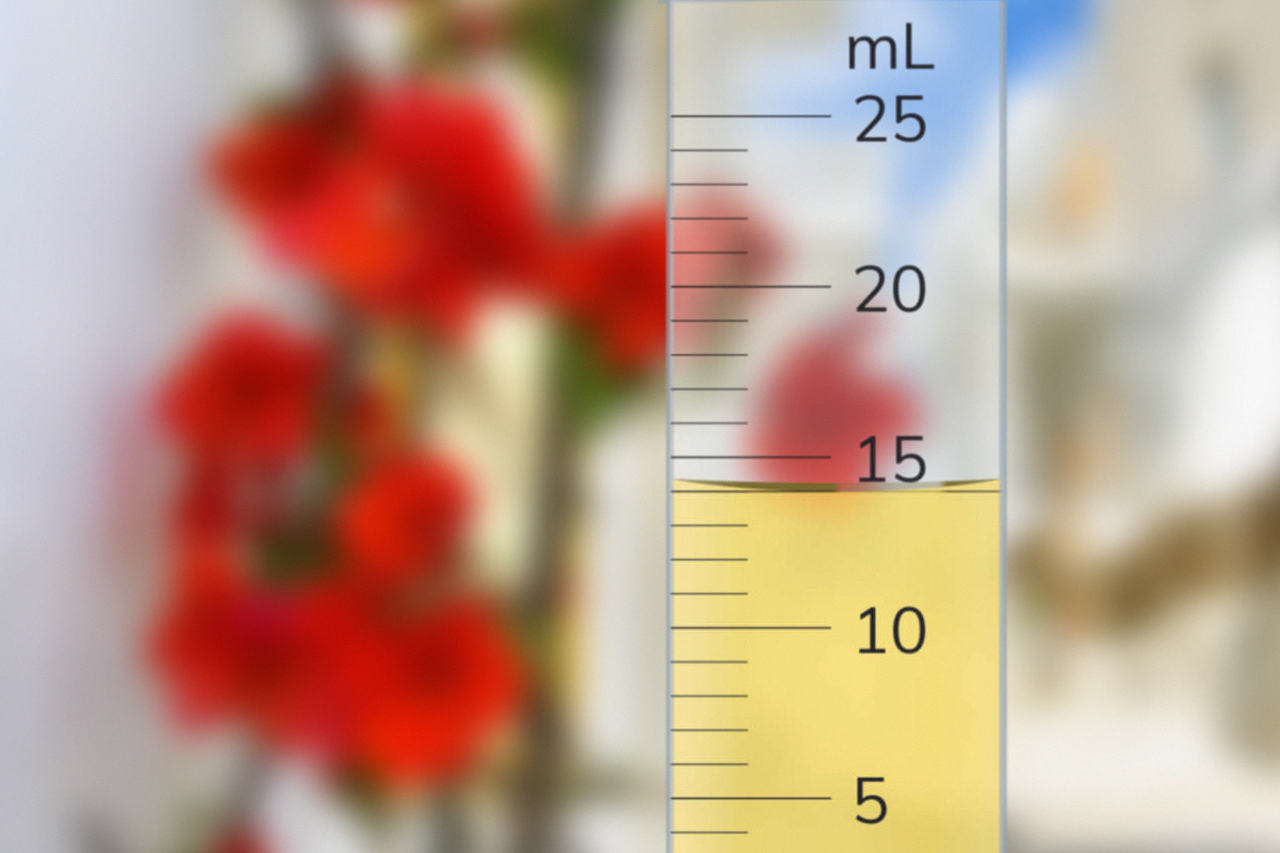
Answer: 14 mL
